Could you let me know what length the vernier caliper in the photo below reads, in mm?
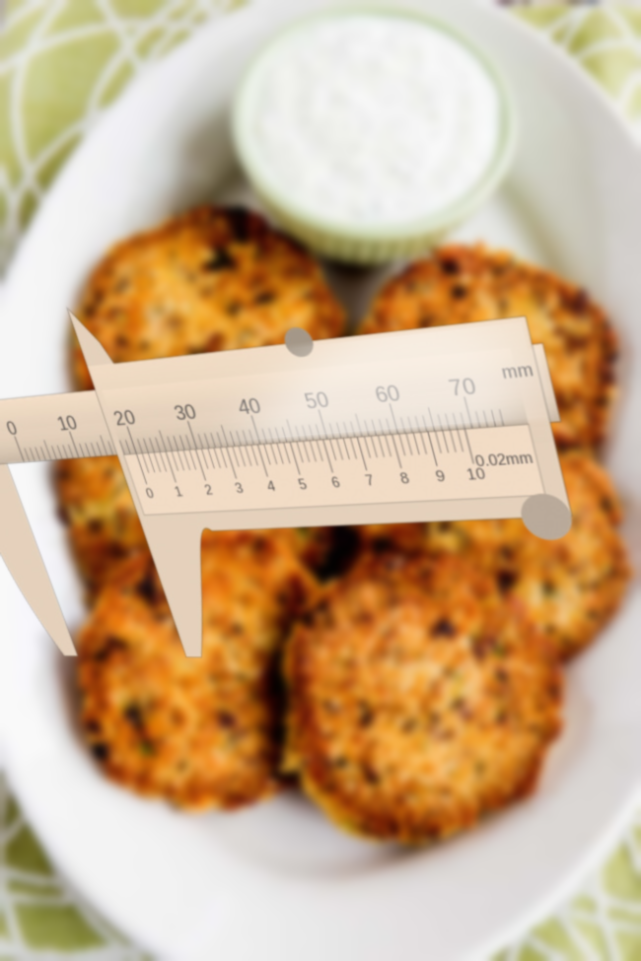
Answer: 20.0 mm
